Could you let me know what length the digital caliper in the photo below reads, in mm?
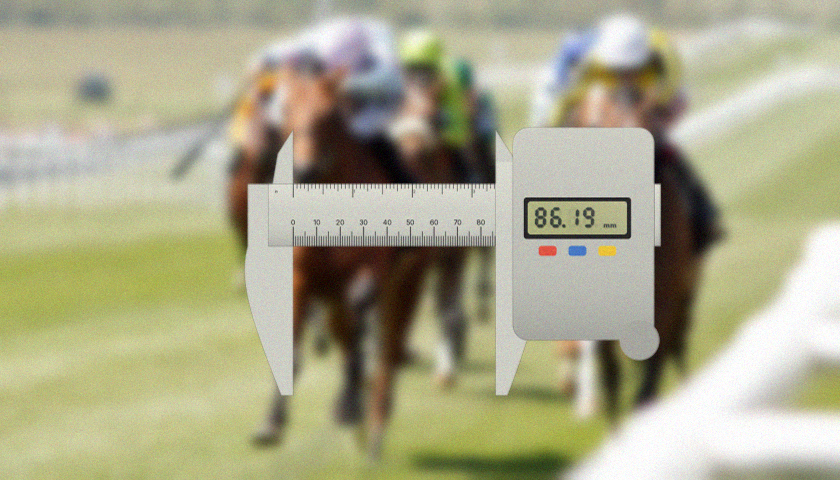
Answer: 86.19 mm
